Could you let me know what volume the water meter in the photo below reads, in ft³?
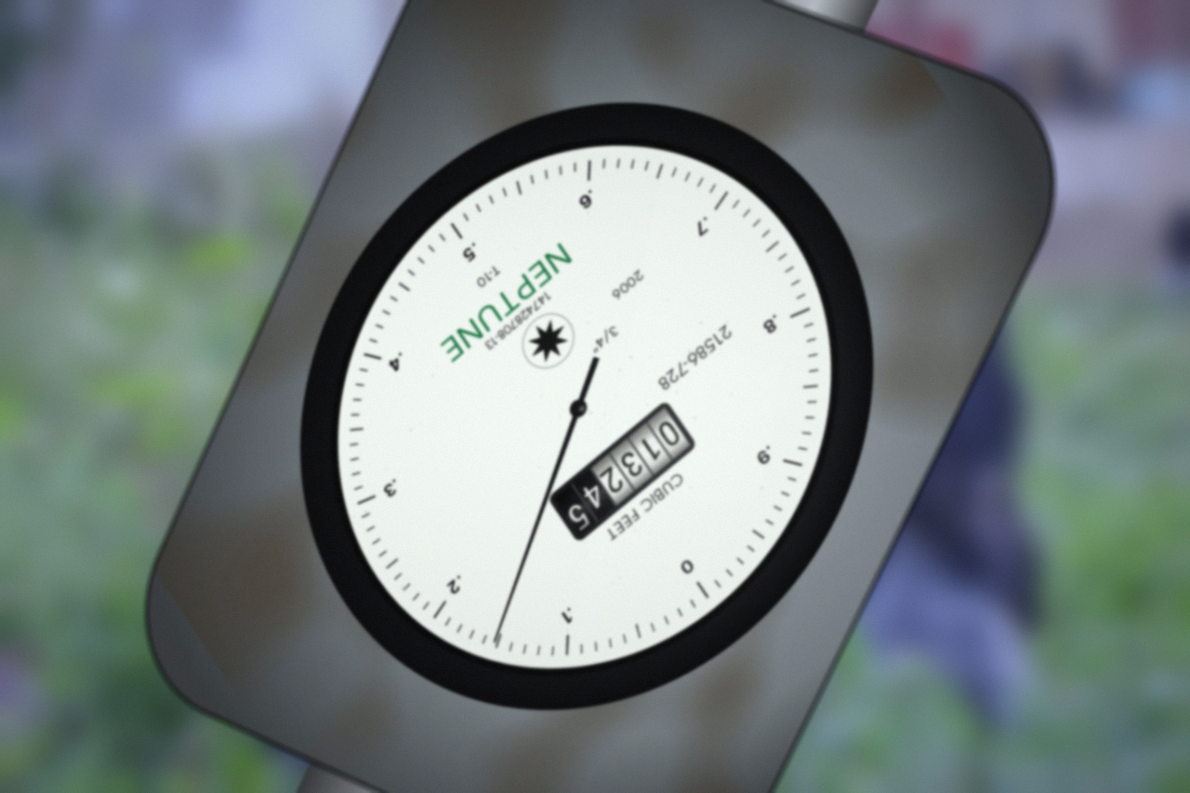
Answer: 13245.15 ft³
